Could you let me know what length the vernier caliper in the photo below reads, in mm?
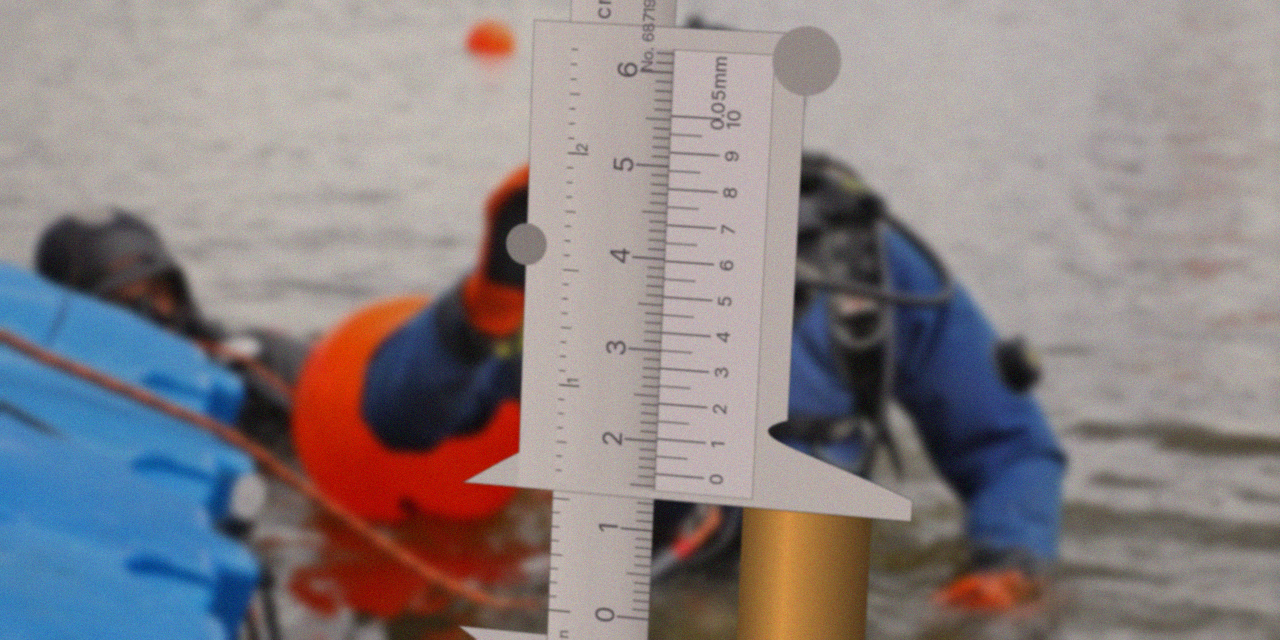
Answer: 16.4 mm
